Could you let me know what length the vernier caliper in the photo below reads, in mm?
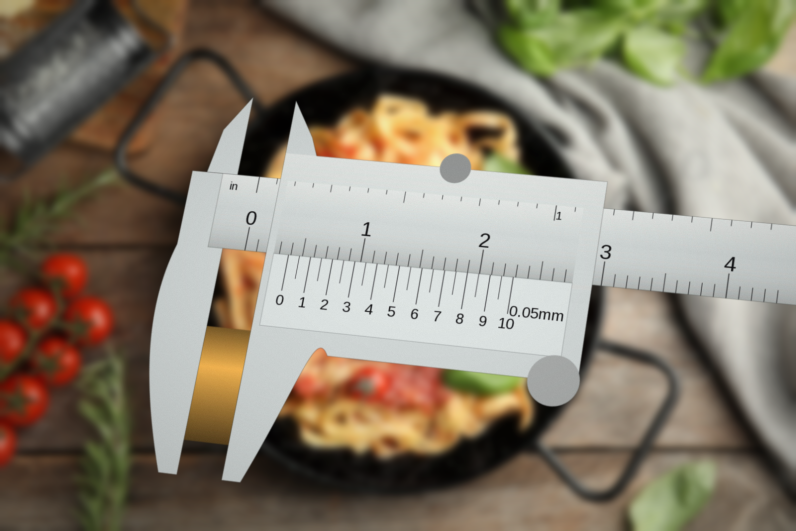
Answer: 3.8 mm
